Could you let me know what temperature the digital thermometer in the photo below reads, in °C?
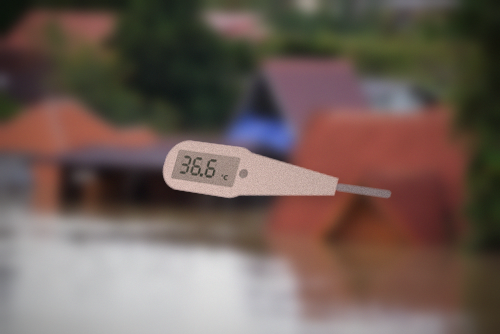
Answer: 36.6 °C
